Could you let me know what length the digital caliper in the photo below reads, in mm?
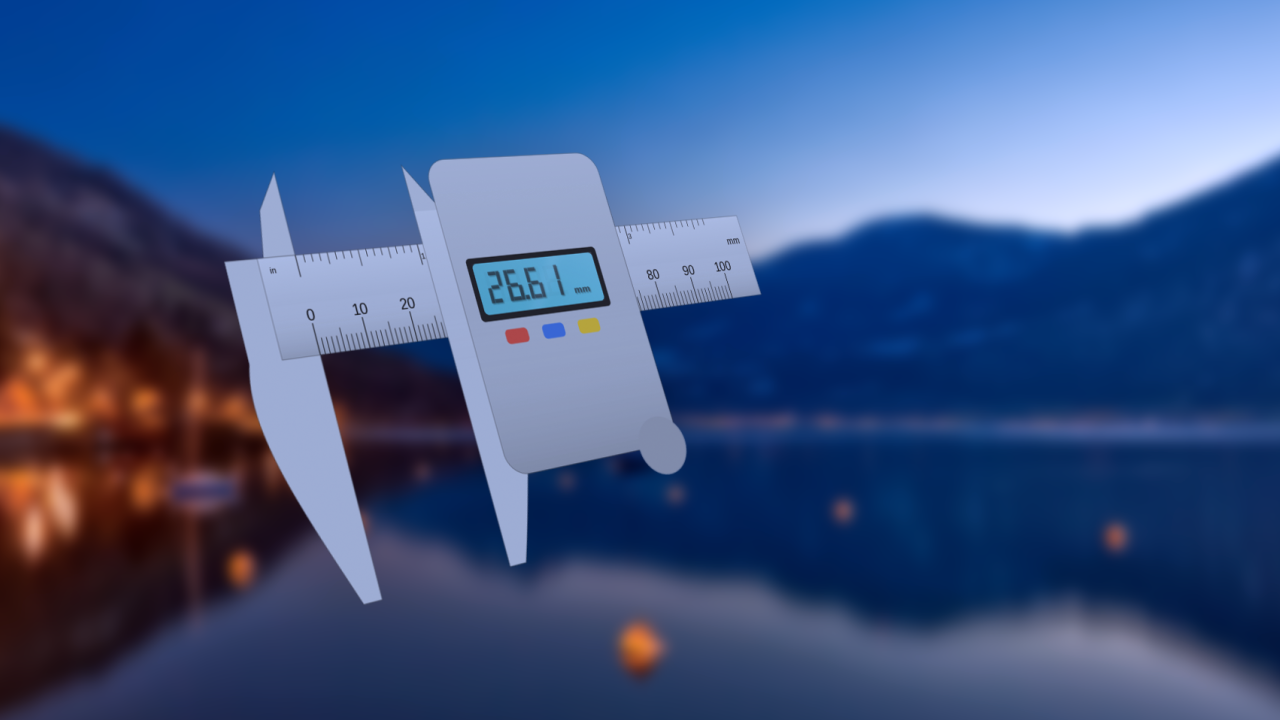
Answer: 26.61 mm
